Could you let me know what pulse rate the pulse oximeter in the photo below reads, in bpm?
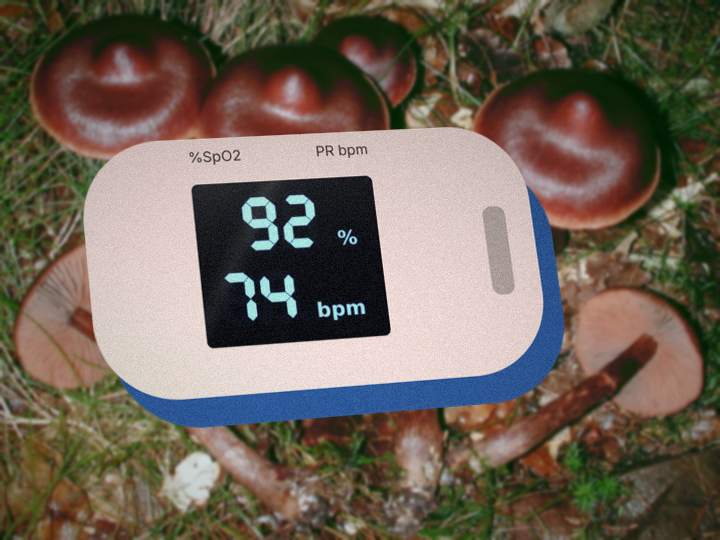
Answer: 74 bpm
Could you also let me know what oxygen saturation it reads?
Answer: 92 %
